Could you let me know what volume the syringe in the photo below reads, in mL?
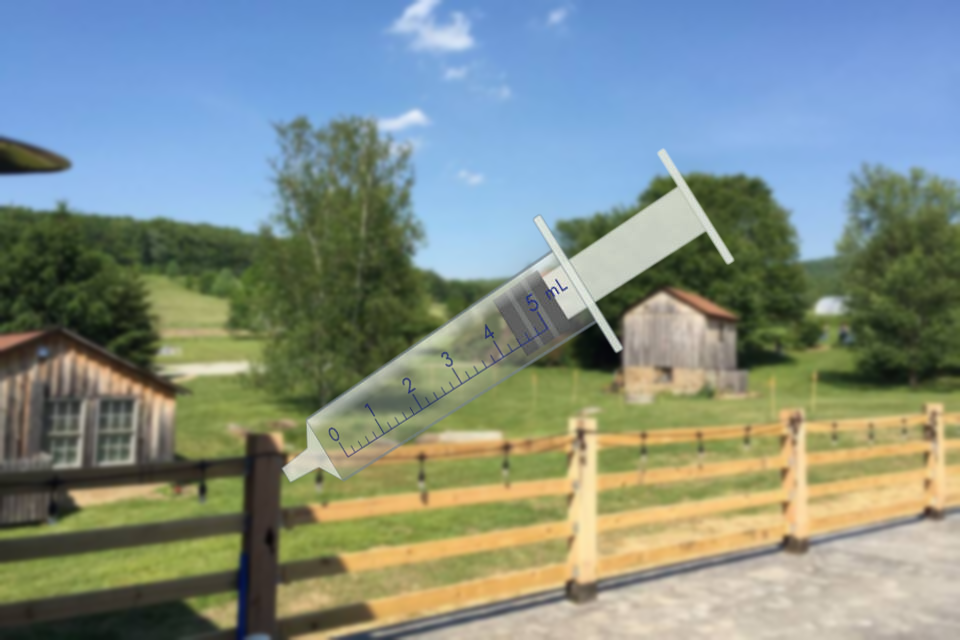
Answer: 4.4 mL
